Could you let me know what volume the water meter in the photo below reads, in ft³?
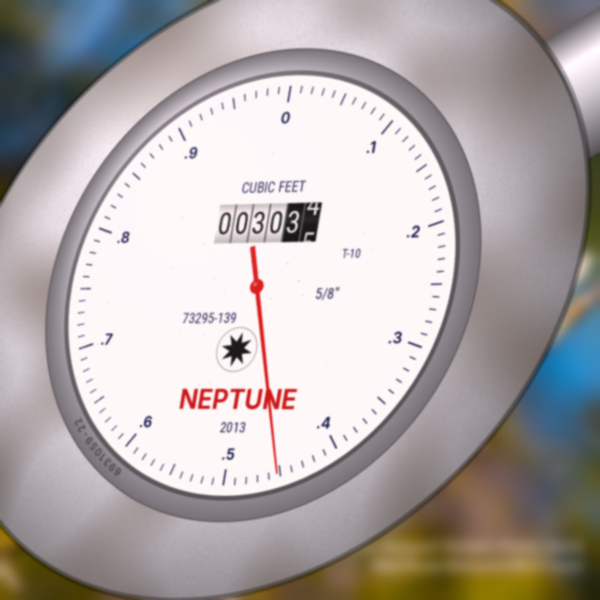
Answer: 3034.45 ft³
